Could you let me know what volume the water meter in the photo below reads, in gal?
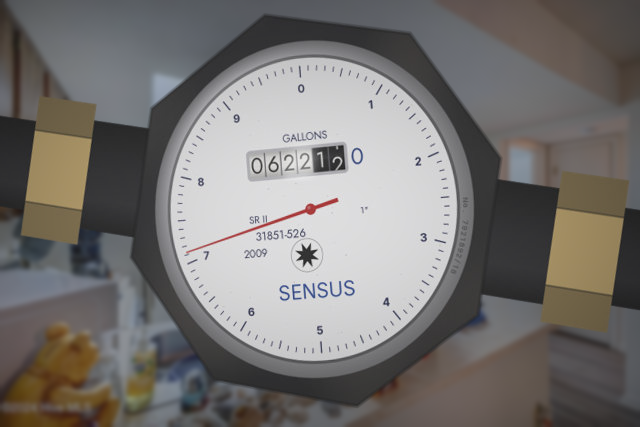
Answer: 622117.1 gal
